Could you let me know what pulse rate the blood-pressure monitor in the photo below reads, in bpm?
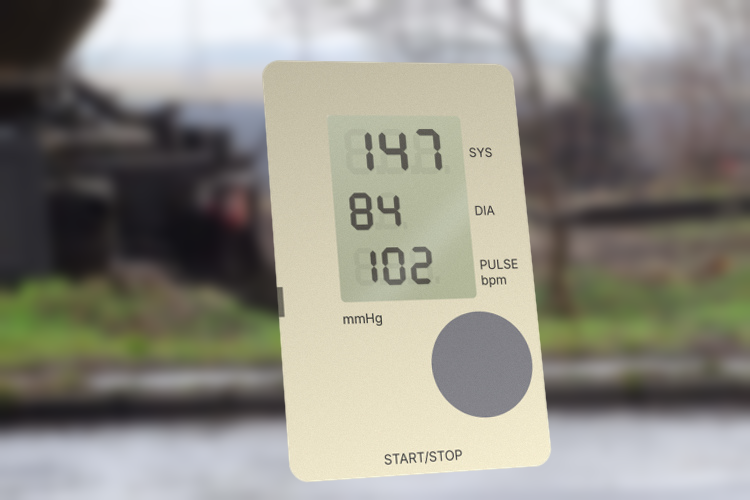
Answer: 102 bpm
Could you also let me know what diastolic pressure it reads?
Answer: 84 mmHg
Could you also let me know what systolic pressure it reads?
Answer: 147 mmHg
